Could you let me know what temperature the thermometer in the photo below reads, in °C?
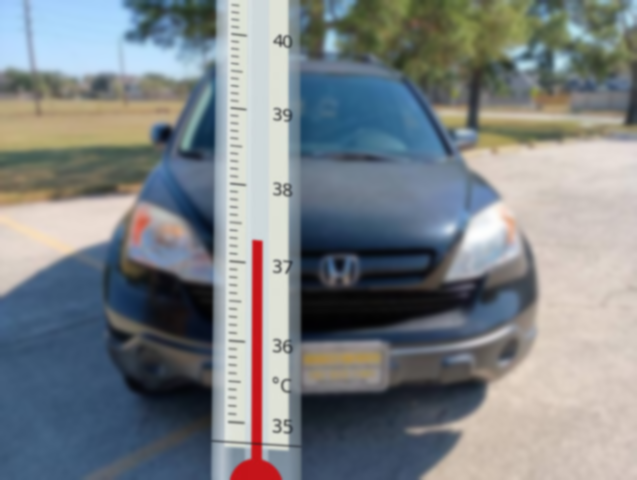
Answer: 37.3 °C
